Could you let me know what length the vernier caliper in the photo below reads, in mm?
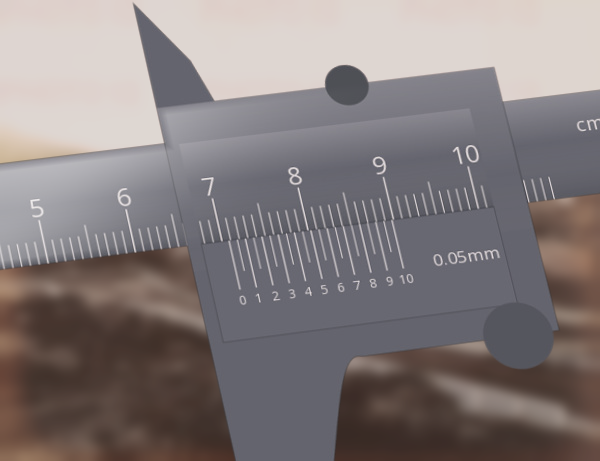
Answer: 70.8 mm
